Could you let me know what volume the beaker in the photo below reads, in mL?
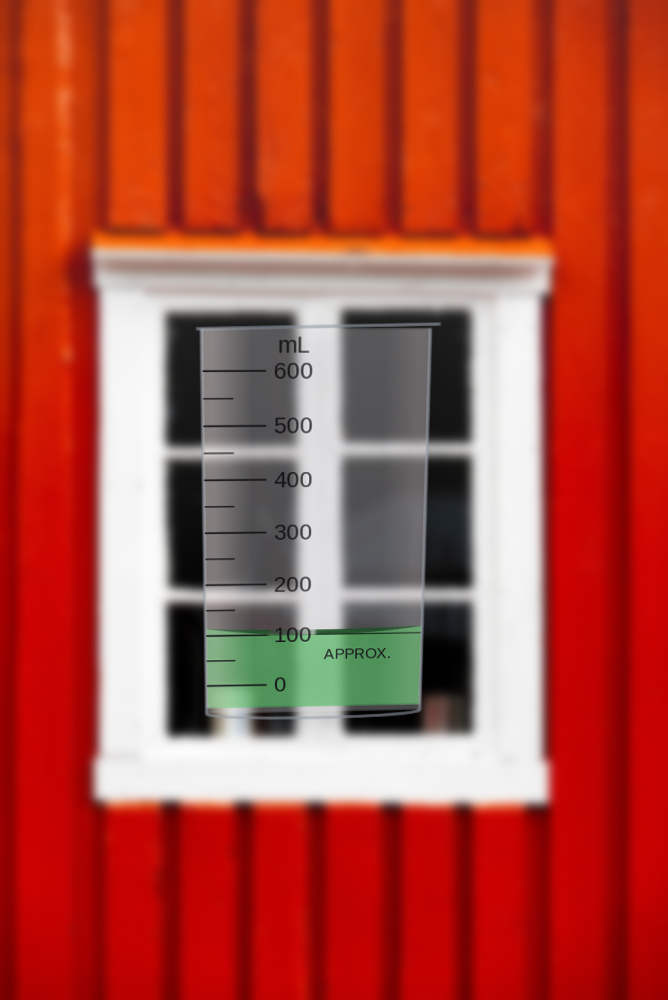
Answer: 100 mL
